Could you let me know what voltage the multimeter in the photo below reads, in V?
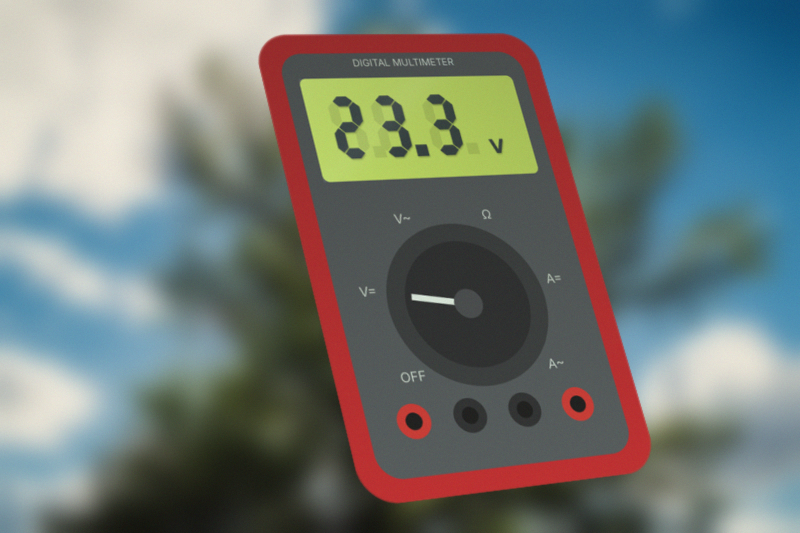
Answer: 23.3 V
